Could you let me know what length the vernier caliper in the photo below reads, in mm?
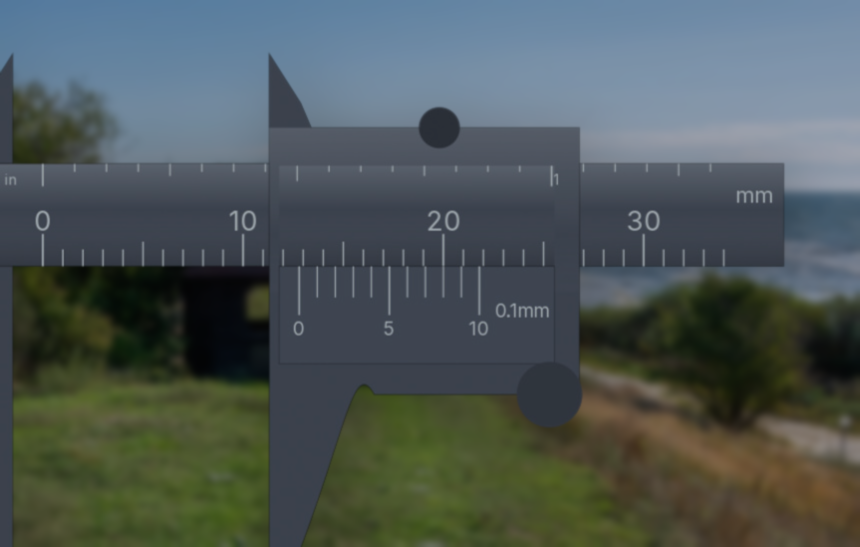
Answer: 12.8 mm
